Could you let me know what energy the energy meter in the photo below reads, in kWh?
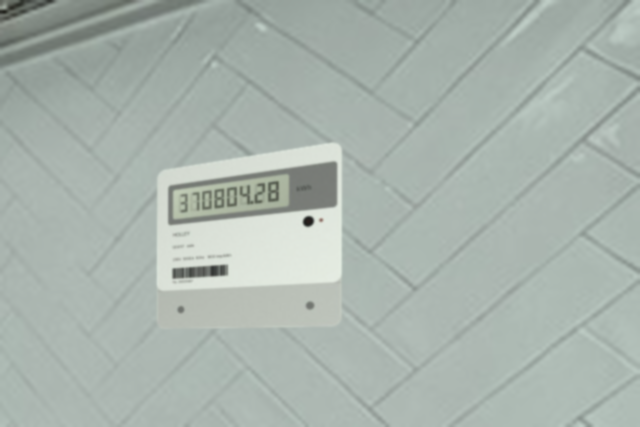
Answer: 370804.28 kWh
